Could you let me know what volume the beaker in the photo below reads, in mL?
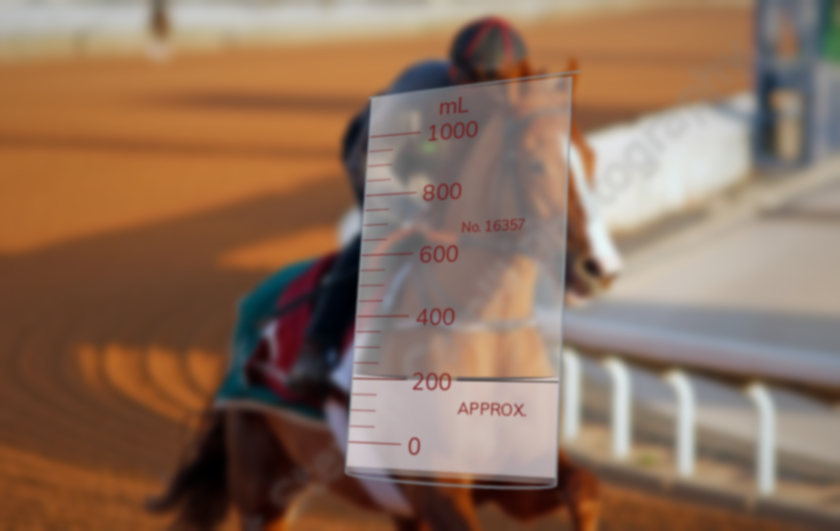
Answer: 200 mL
